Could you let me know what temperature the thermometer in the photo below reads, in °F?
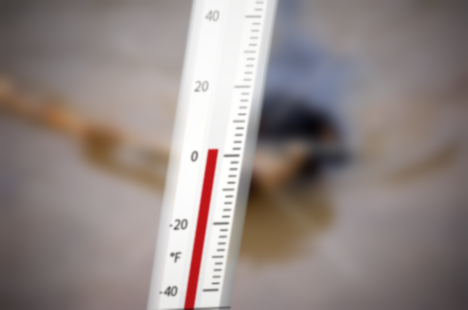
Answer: 2 °F
